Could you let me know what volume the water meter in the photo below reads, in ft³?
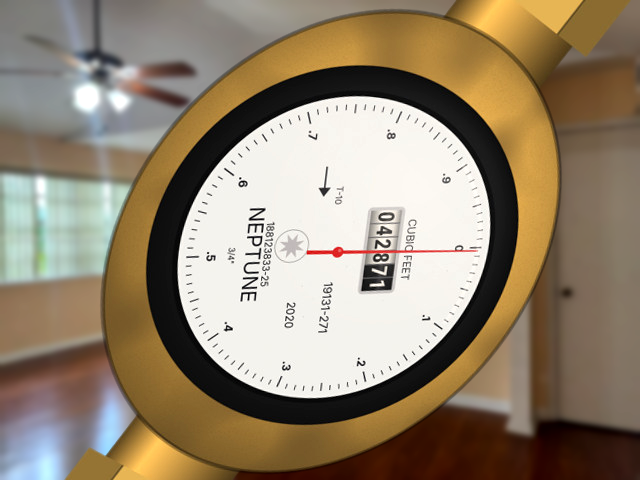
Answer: 42871.00 ft³
